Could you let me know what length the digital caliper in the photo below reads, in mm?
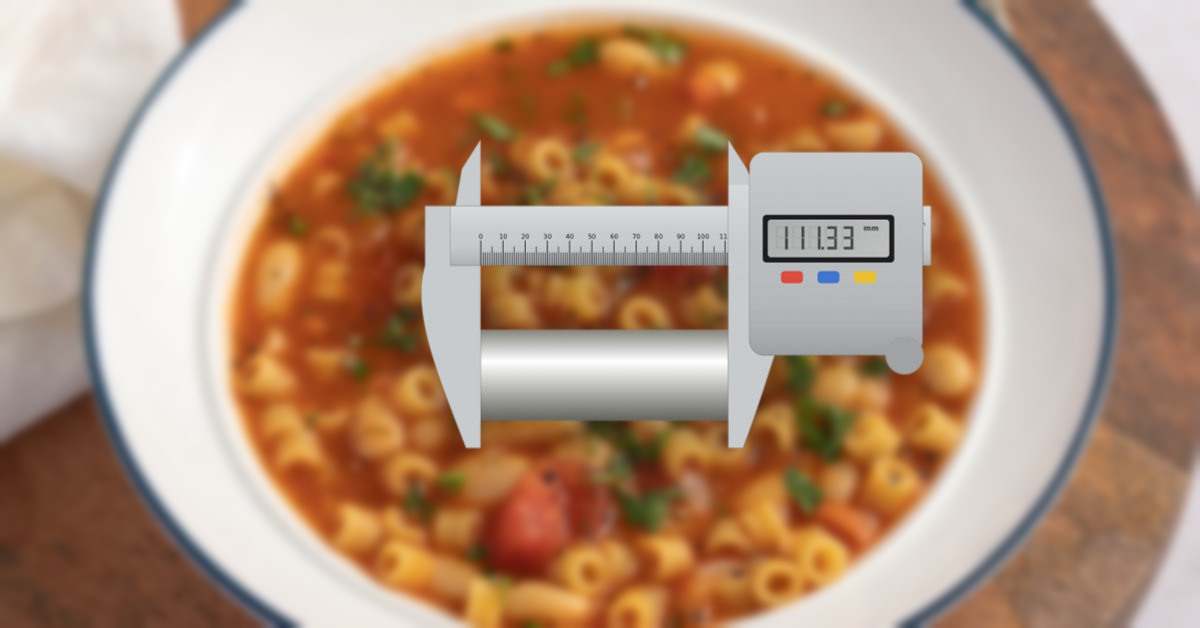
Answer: 111.33 mm
